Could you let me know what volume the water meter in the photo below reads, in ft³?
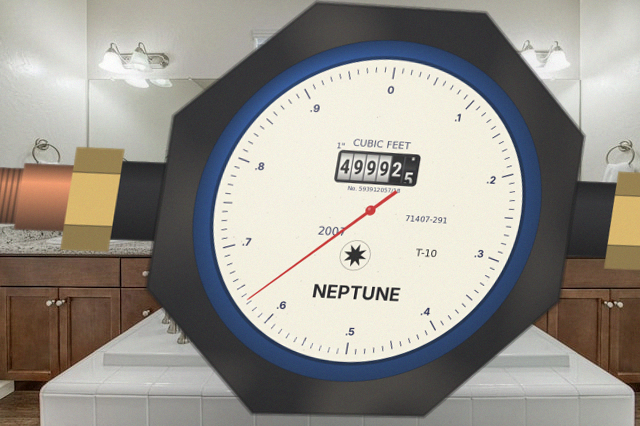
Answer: 499924.63 ft³
